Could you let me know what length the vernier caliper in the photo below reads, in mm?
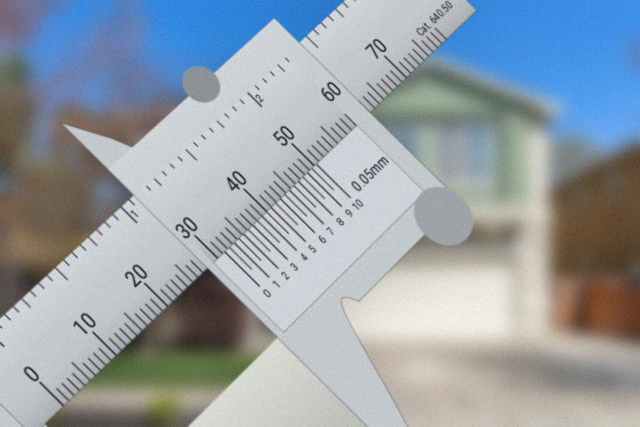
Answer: 31.4 mm
